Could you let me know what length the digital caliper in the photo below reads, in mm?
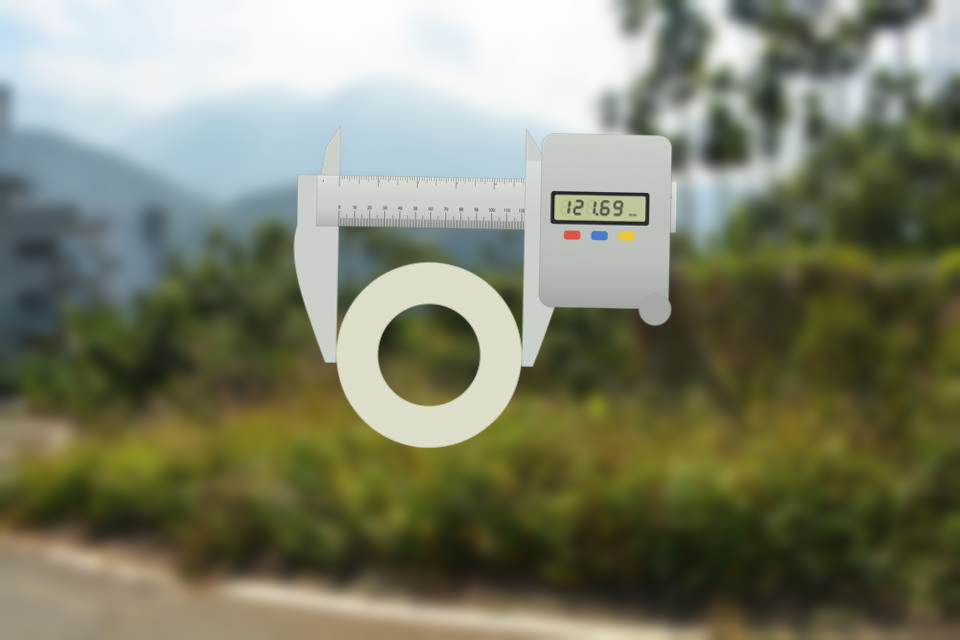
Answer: 121.69 mm
